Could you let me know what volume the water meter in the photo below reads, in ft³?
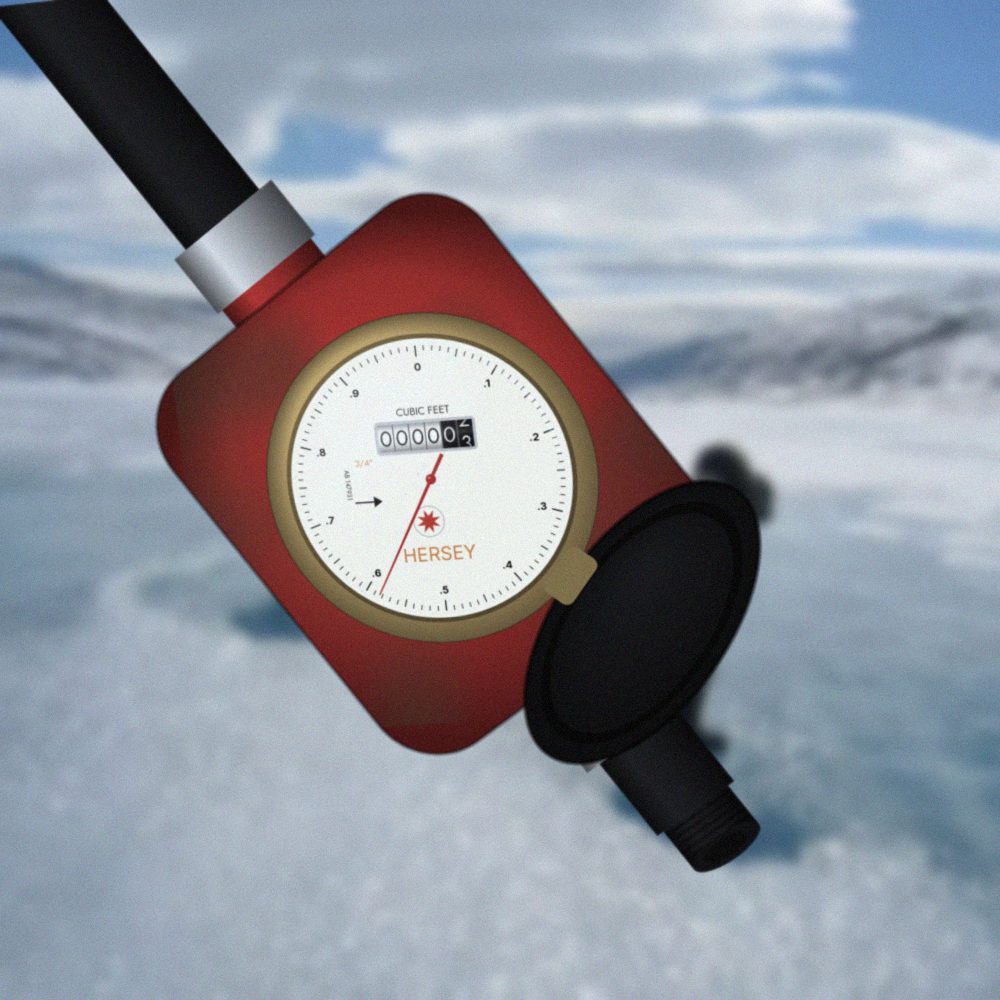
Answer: 2.58 ft³
